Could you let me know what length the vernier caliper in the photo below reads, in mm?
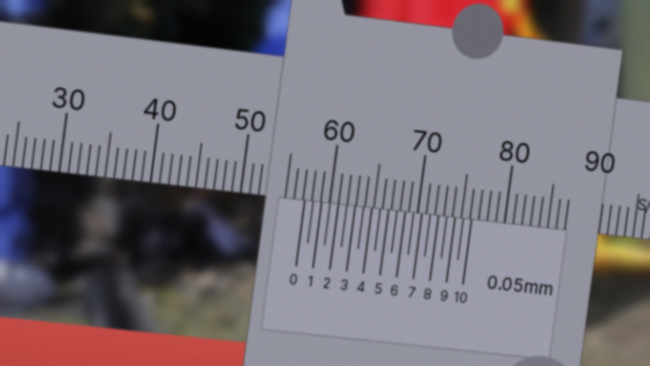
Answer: 57.2 mm
